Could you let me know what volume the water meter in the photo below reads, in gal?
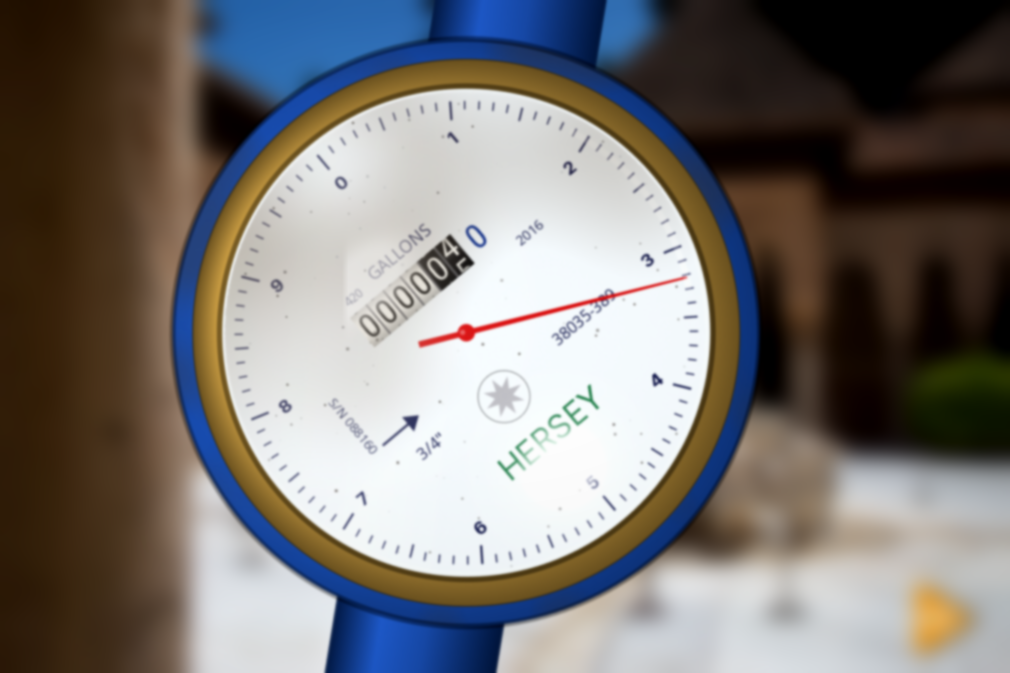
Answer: 43.2 gal
